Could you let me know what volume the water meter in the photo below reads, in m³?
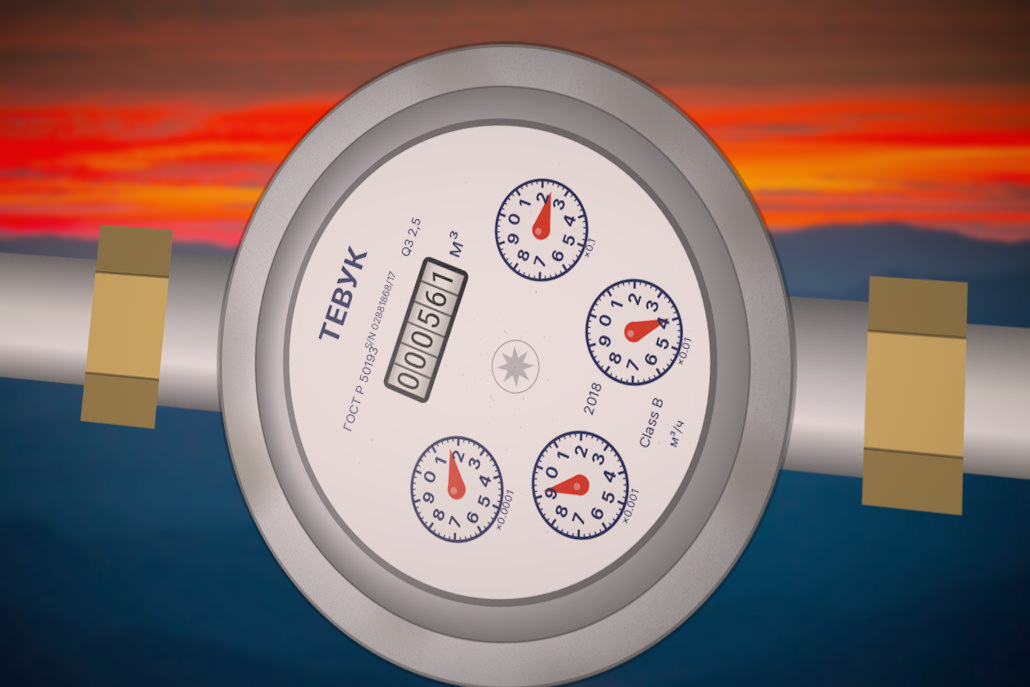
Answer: 561.2391 m³
